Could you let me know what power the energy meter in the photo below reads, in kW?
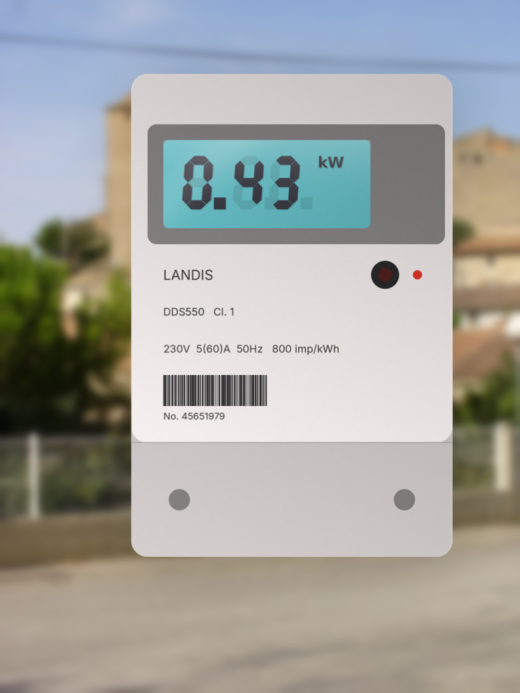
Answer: 0.43 kW
